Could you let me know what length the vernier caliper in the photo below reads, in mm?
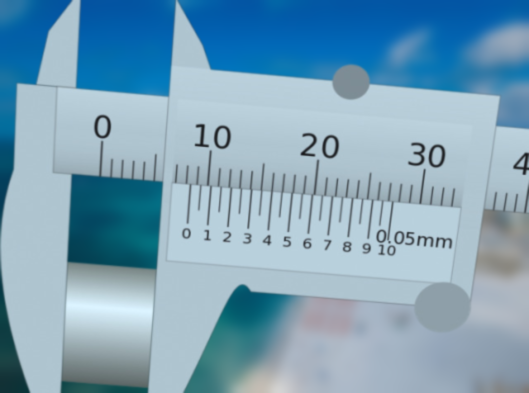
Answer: 8.4 mm
